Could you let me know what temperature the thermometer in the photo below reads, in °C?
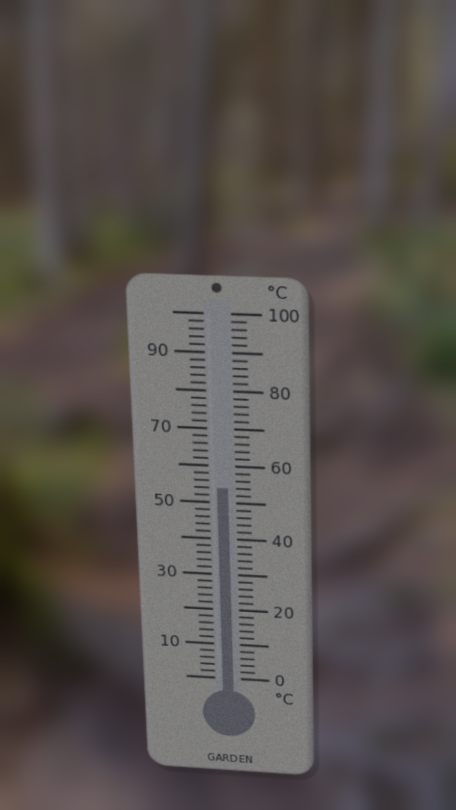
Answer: 54 °C
